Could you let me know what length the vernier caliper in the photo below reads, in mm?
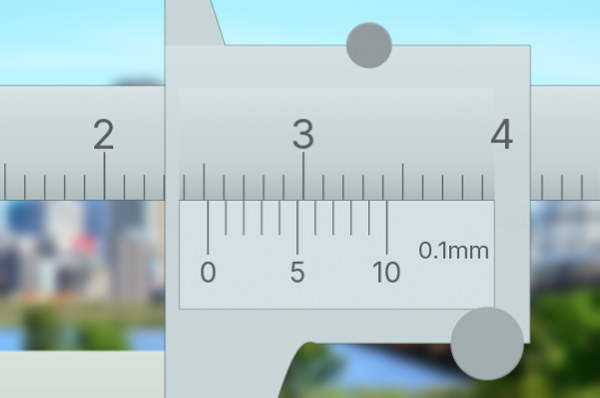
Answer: 25.2 mm
